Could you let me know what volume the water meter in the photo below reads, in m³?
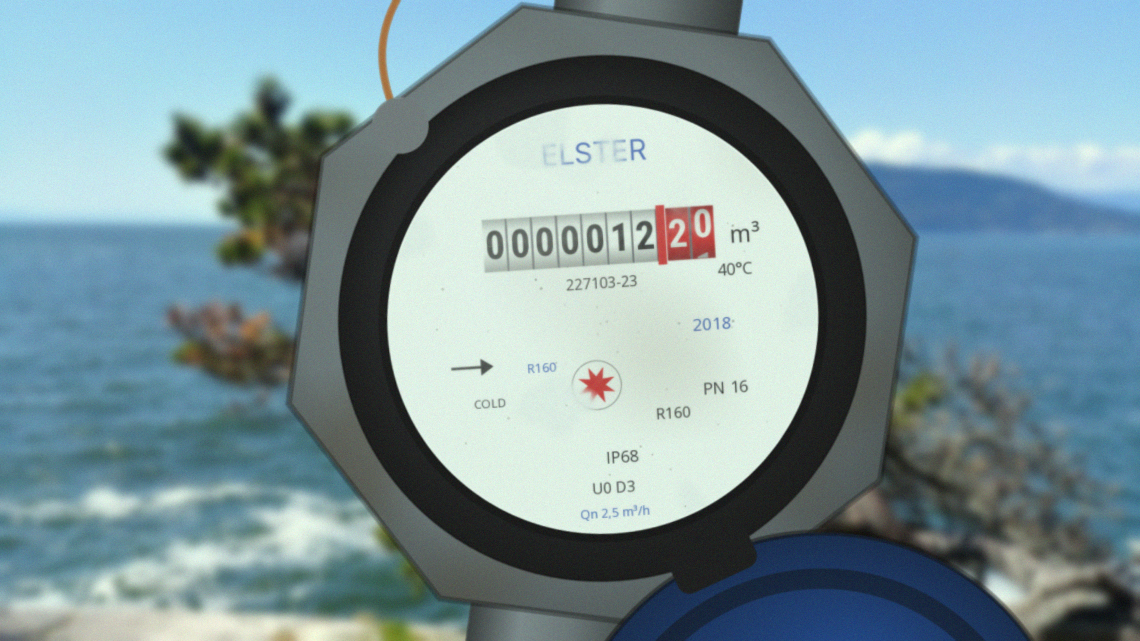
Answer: 12.20 m³
